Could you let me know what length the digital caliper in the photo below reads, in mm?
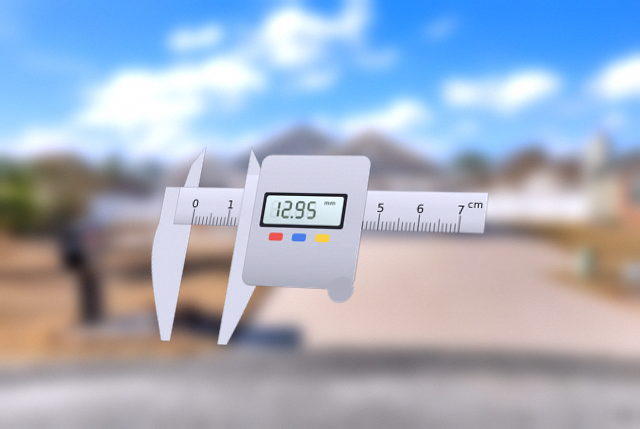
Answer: 12.95 mm
